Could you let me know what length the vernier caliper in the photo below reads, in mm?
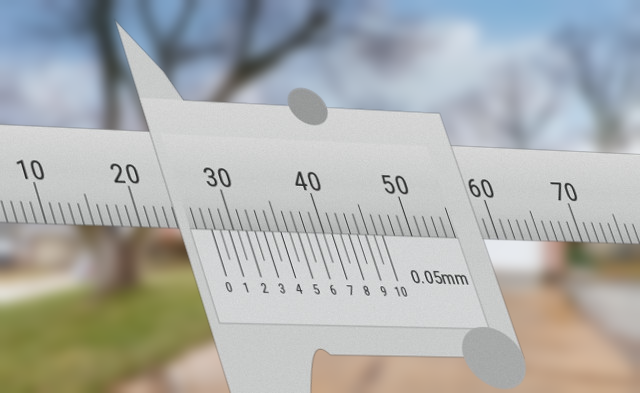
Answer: 27.6 mm
